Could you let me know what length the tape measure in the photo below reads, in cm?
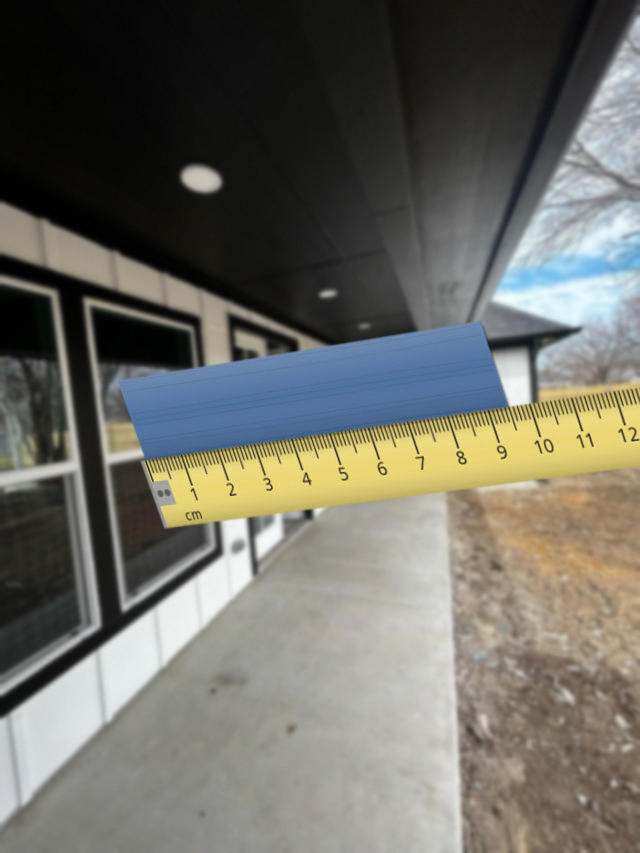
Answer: 9.5 cm
